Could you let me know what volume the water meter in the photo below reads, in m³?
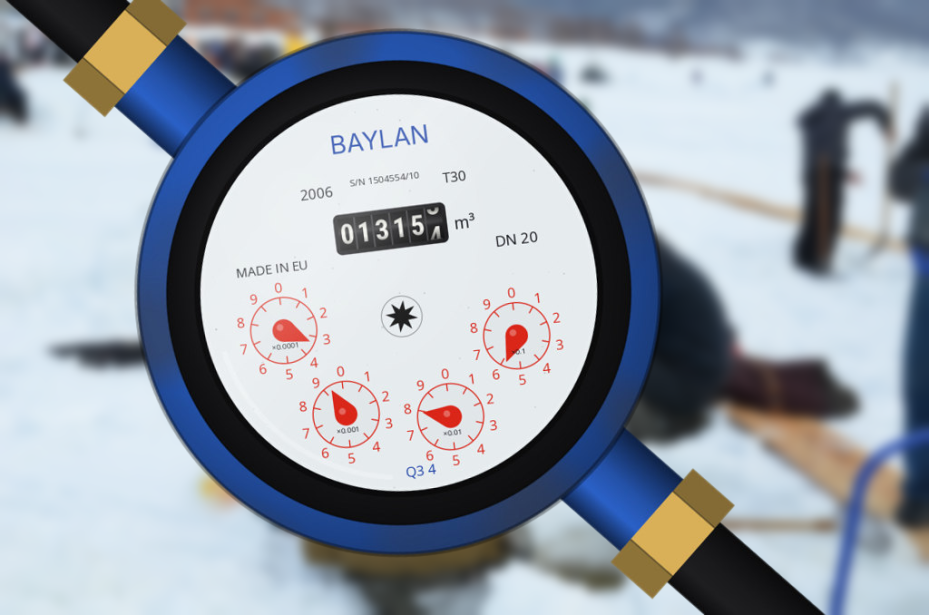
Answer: 13153.5793 m³
